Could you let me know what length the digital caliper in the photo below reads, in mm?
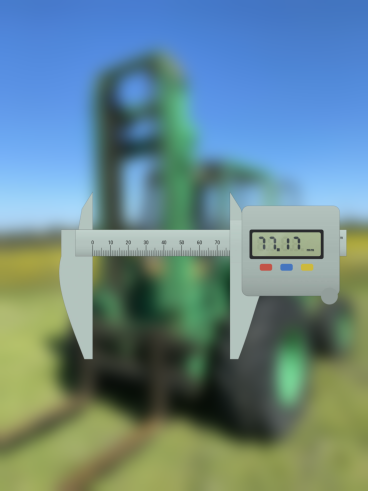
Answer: 77.17 mm
